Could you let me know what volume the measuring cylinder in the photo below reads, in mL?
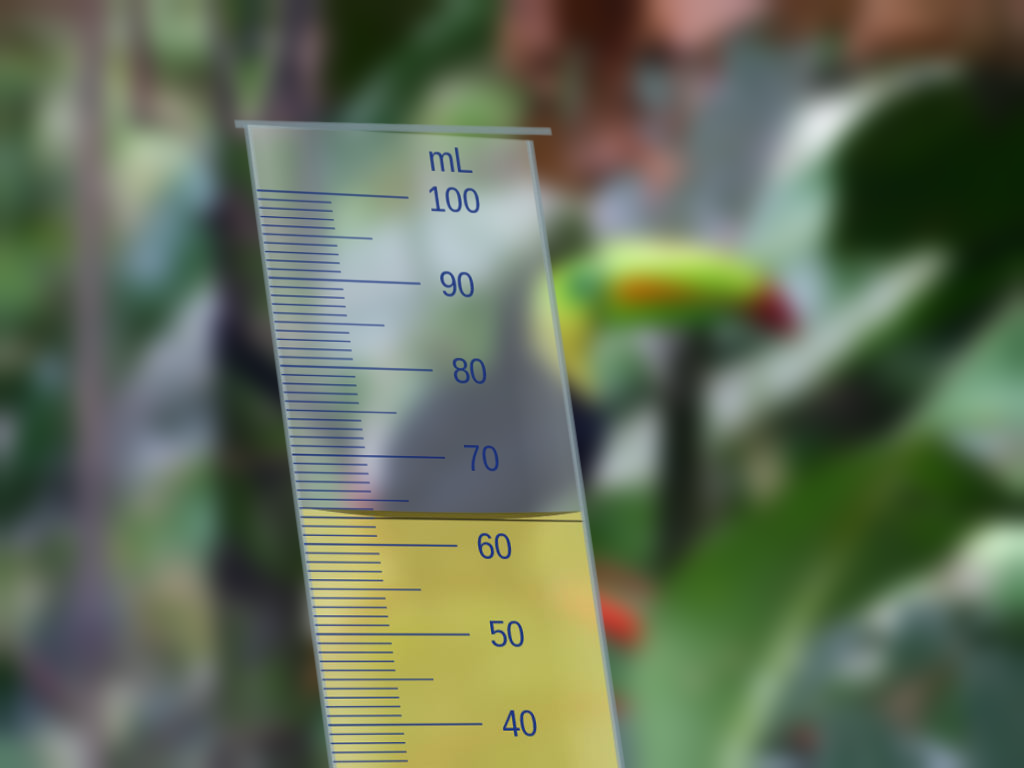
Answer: 63 mL
